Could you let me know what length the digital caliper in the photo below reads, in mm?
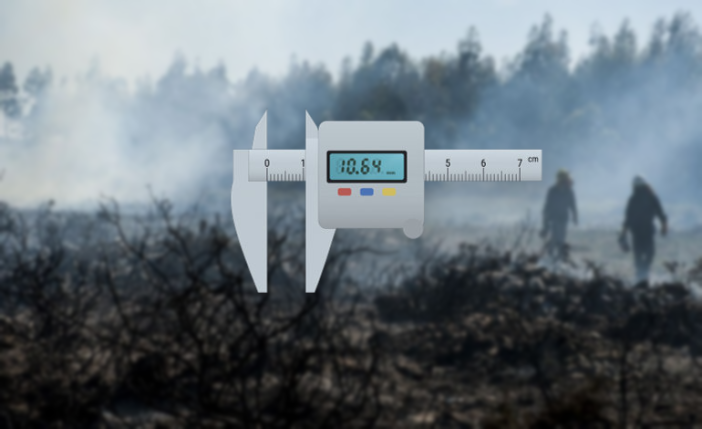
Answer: 10.64 mm
